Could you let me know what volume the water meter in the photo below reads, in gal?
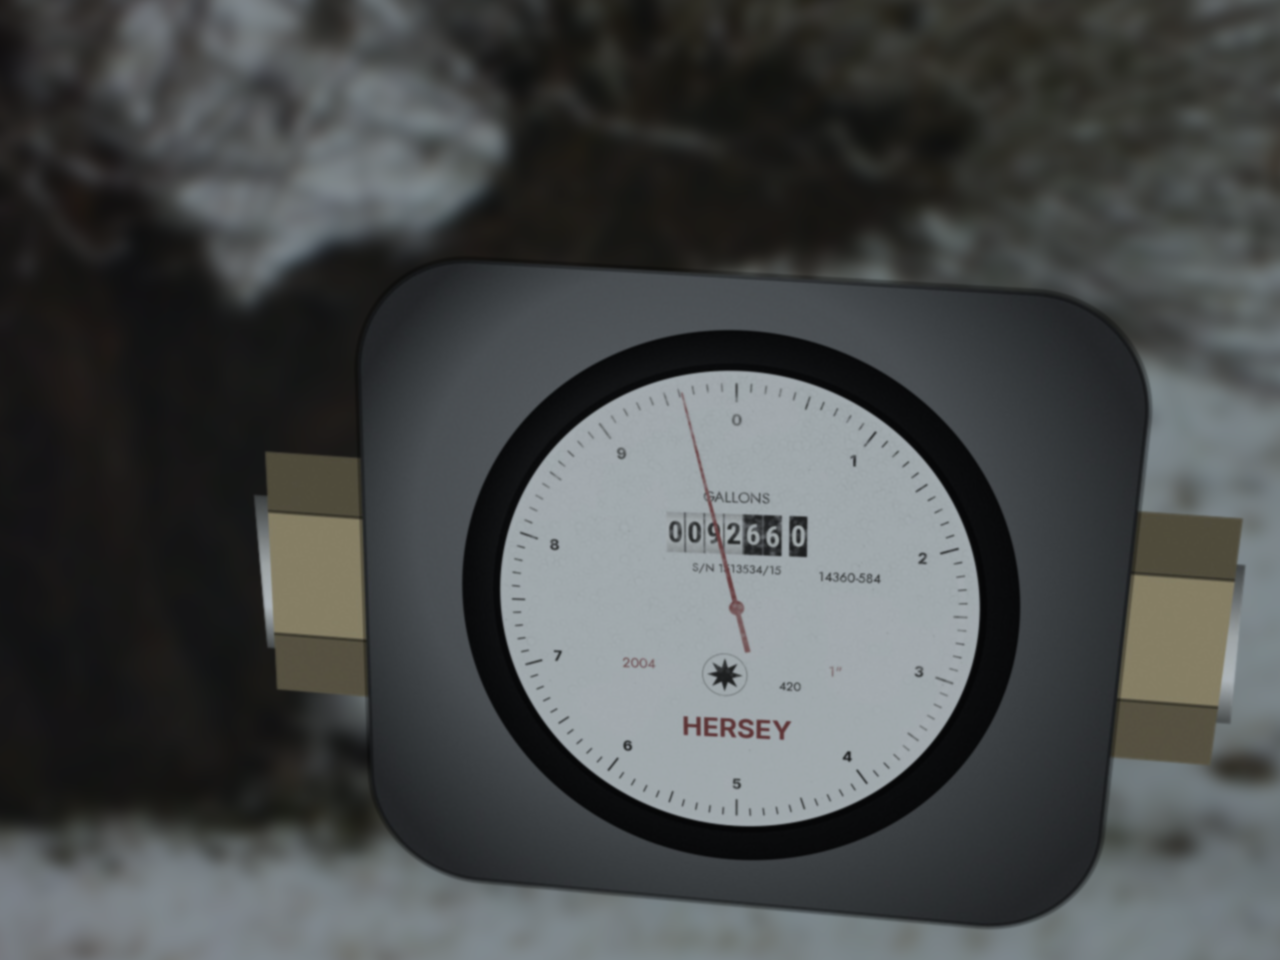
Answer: 92659.6 gal
